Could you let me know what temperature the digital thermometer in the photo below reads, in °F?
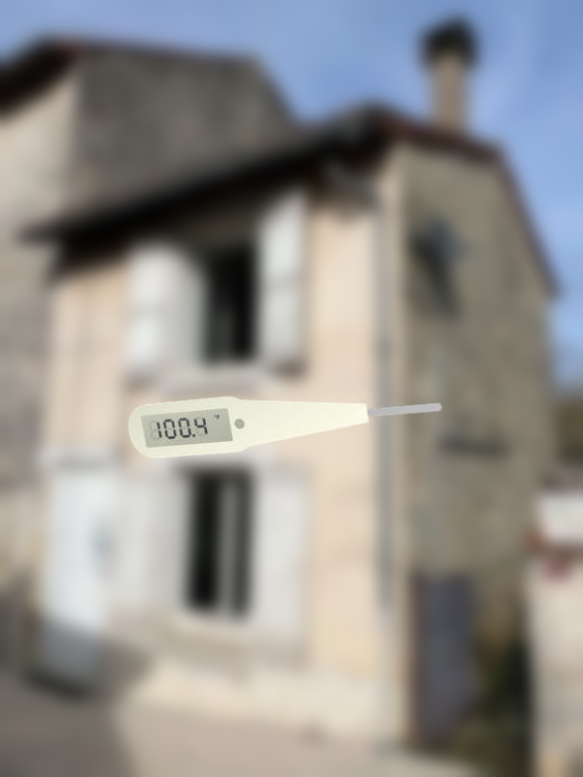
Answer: 100.4 °F
